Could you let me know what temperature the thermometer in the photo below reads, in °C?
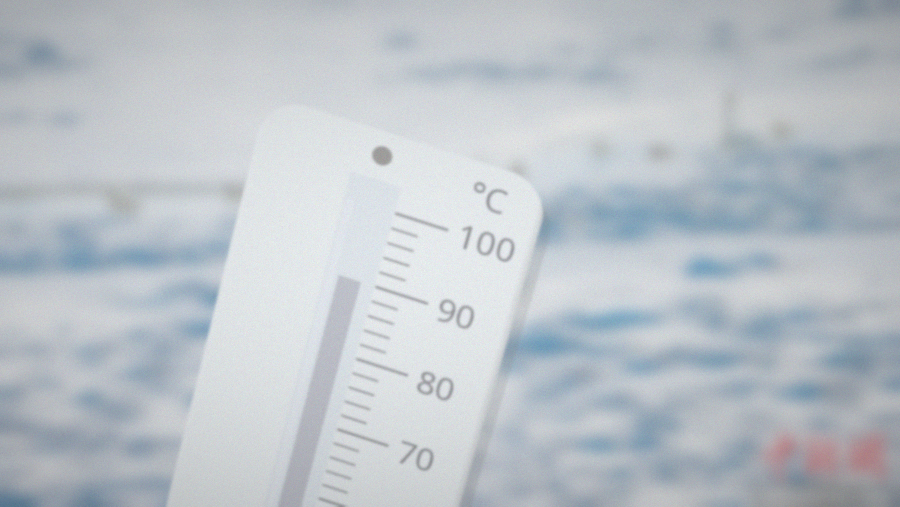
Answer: 90 °C
